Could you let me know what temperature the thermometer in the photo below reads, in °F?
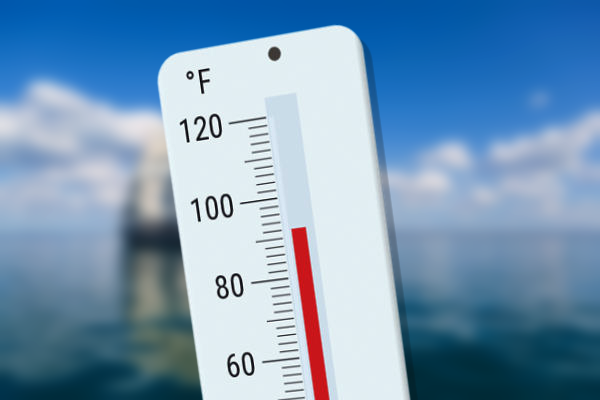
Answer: 92 °F
